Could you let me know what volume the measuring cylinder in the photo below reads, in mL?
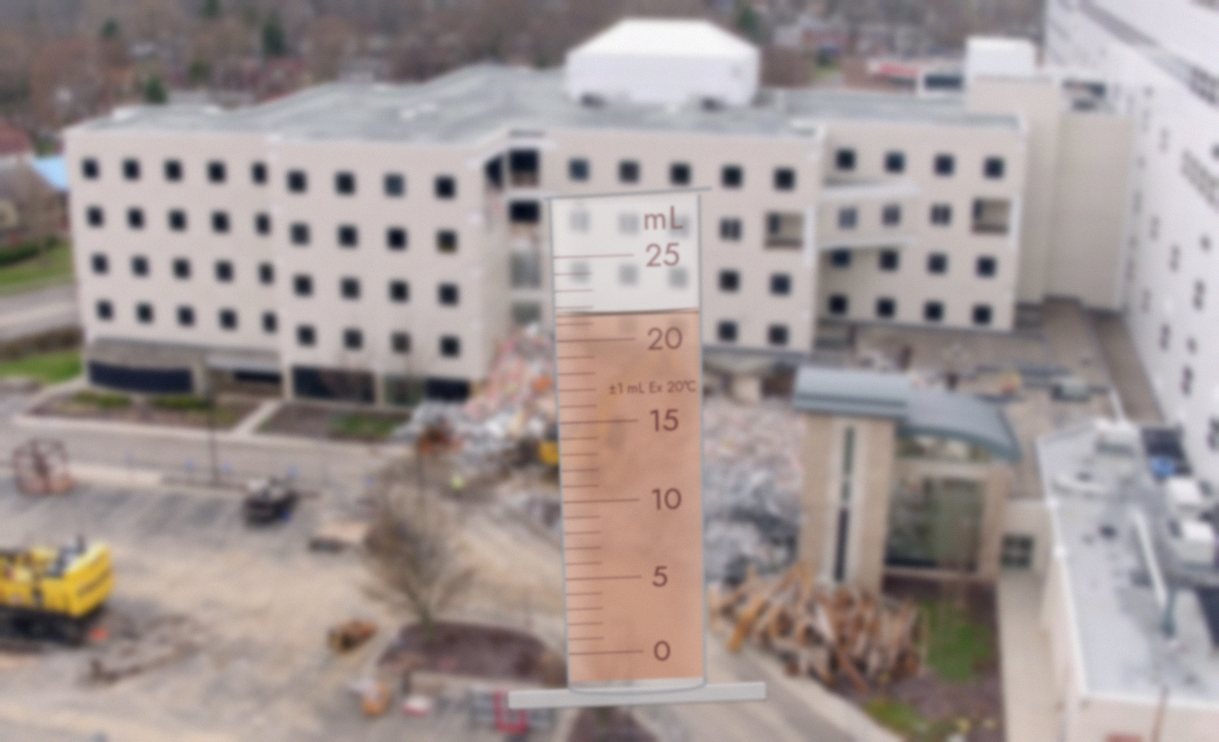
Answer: 21.5 mL
